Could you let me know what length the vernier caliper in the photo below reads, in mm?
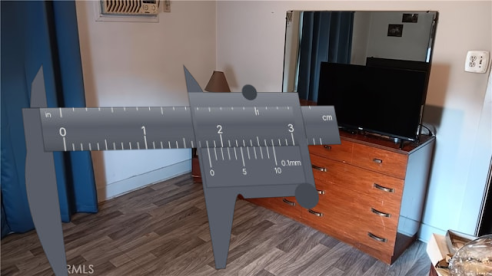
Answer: 18.0 mm
